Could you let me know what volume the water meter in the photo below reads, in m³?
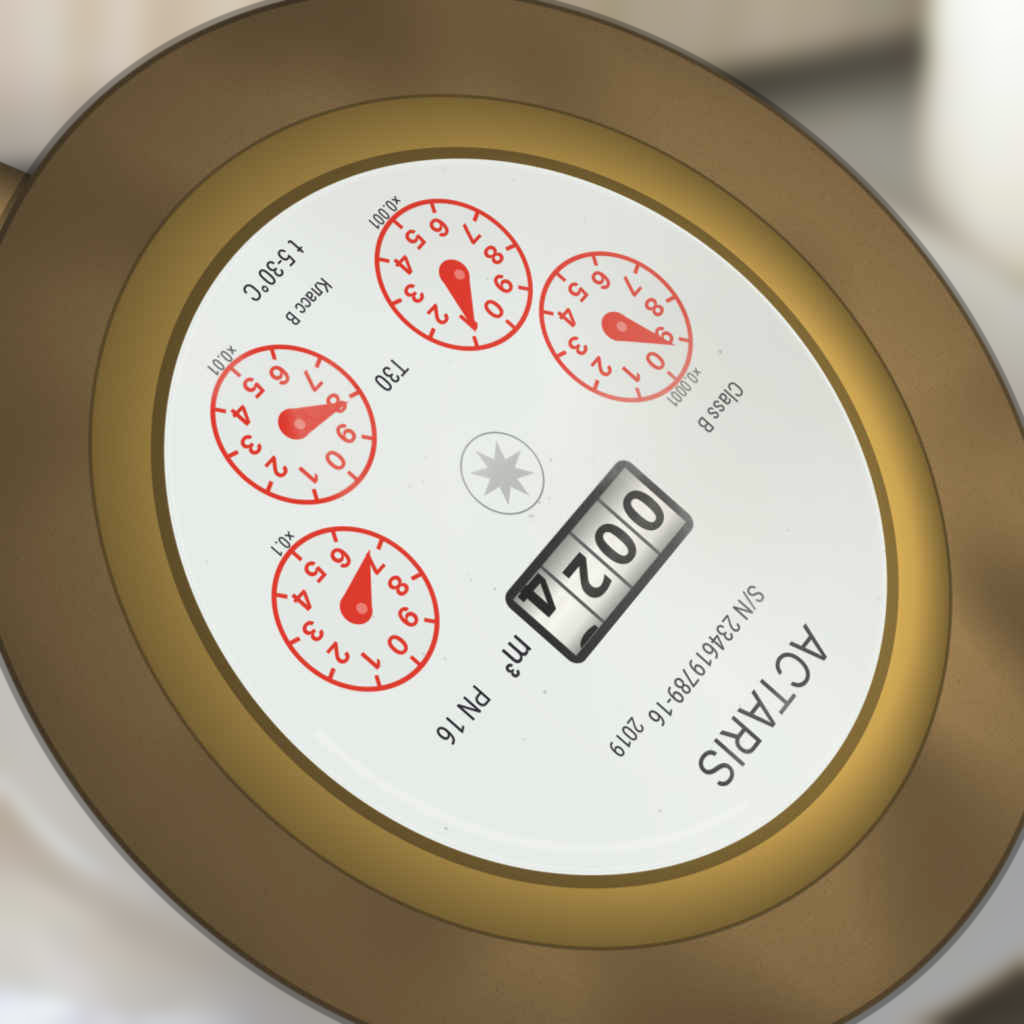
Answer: 23.6809 m³
